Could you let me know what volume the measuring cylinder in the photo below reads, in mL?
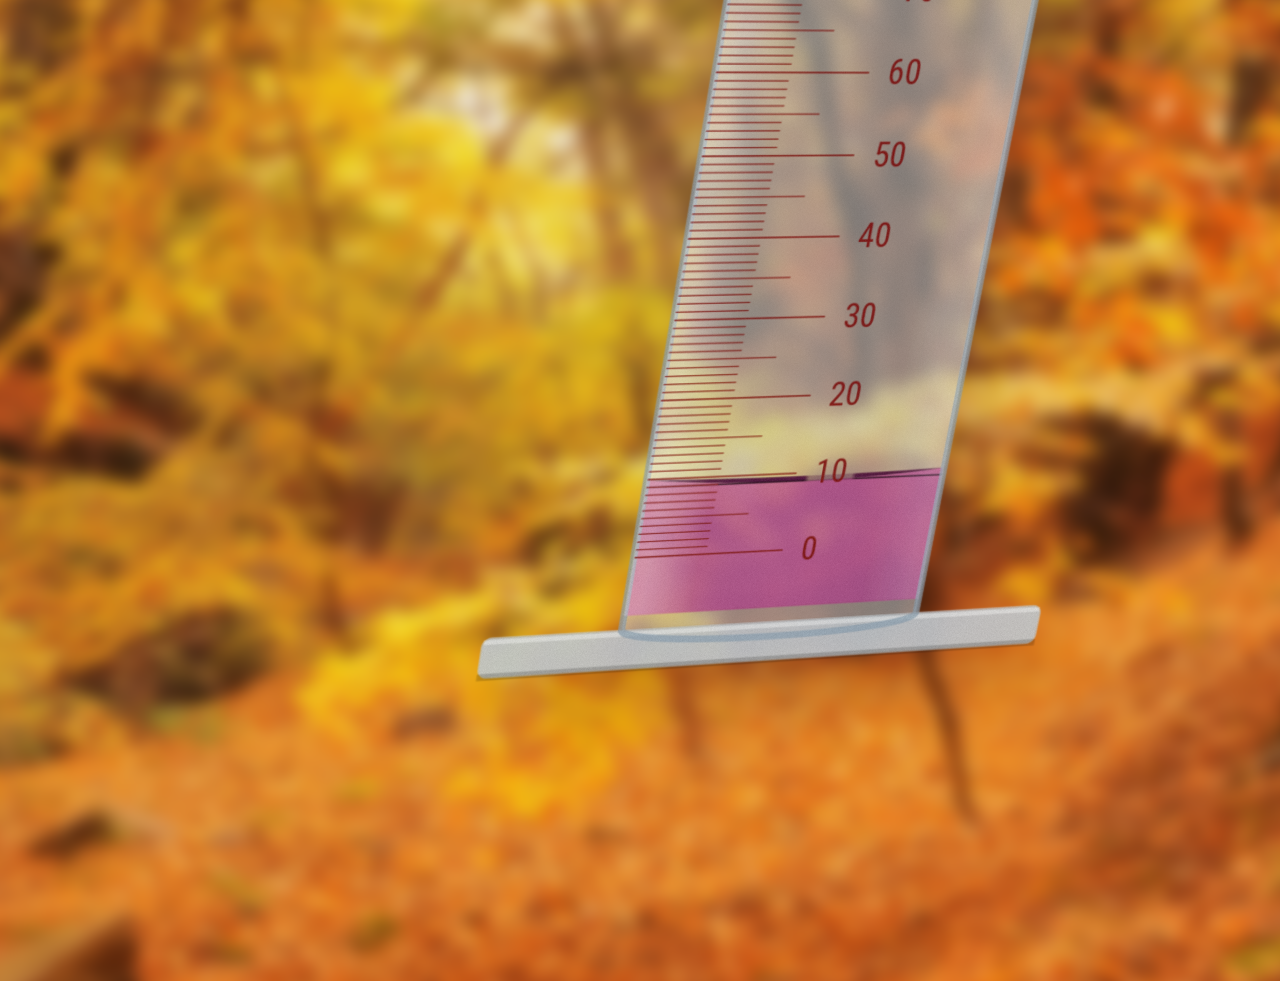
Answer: 9 mL
